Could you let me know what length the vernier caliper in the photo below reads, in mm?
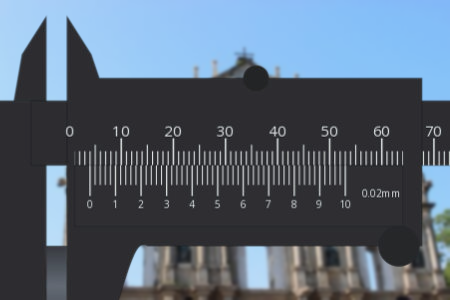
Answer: 4.0 mm
